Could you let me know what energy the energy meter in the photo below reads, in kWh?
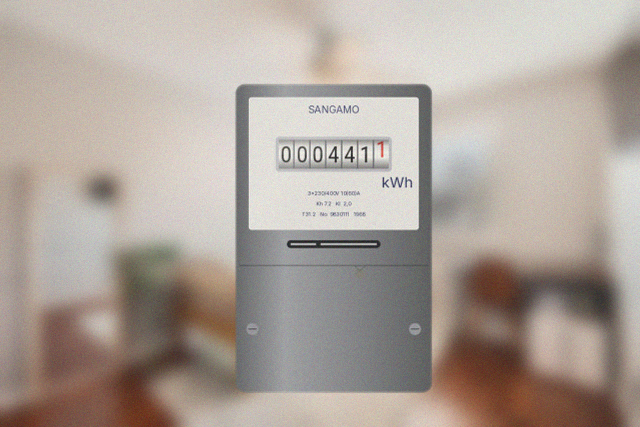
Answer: 441.1 kWh
